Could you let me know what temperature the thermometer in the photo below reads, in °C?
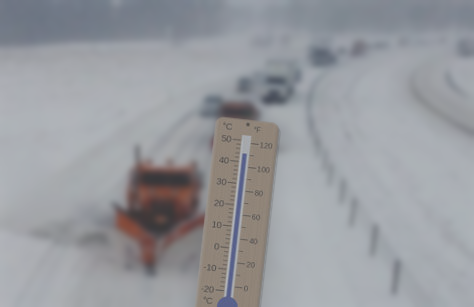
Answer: 44 °C
